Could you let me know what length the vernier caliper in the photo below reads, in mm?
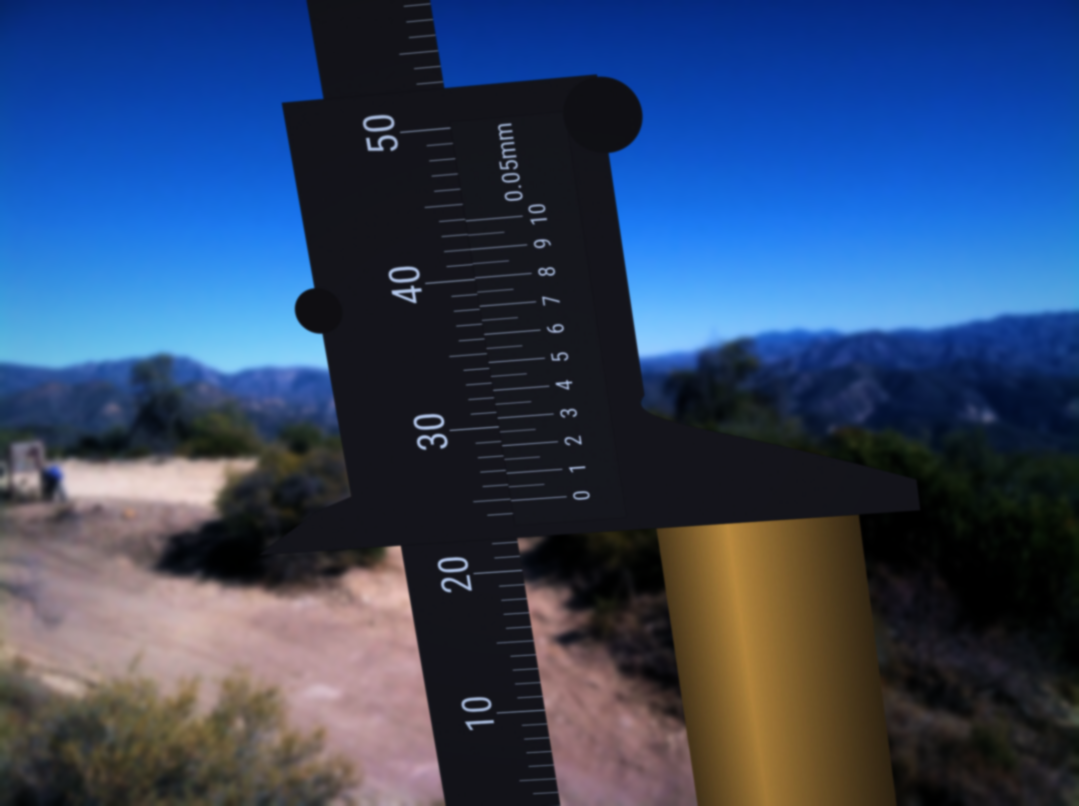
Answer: 24.9 mm
